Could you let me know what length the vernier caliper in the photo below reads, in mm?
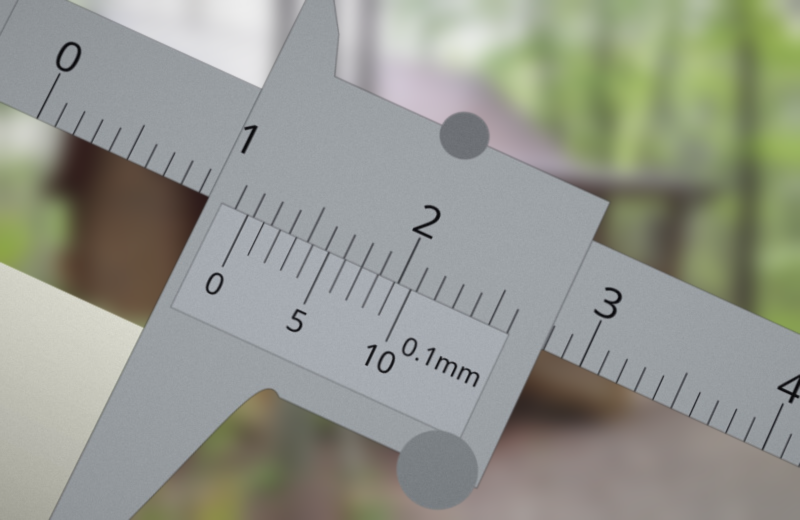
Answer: 11.7 mm
